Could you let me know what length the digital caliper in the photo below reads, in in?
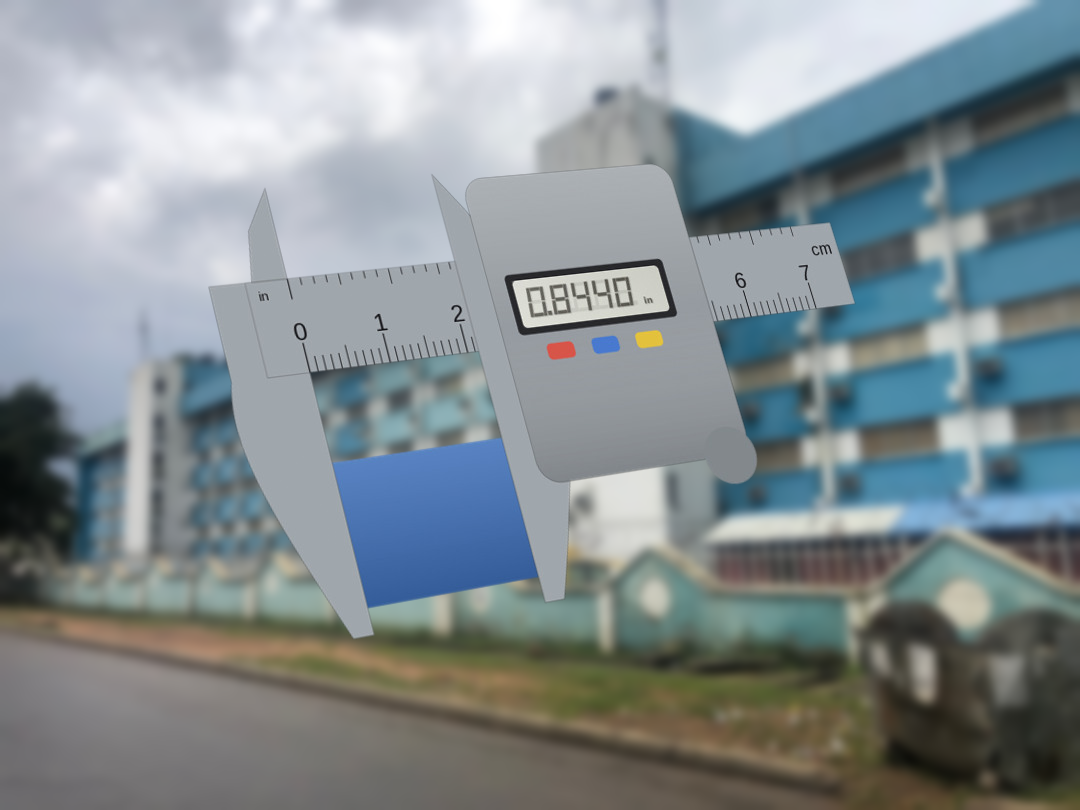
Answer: 0.8440 in
